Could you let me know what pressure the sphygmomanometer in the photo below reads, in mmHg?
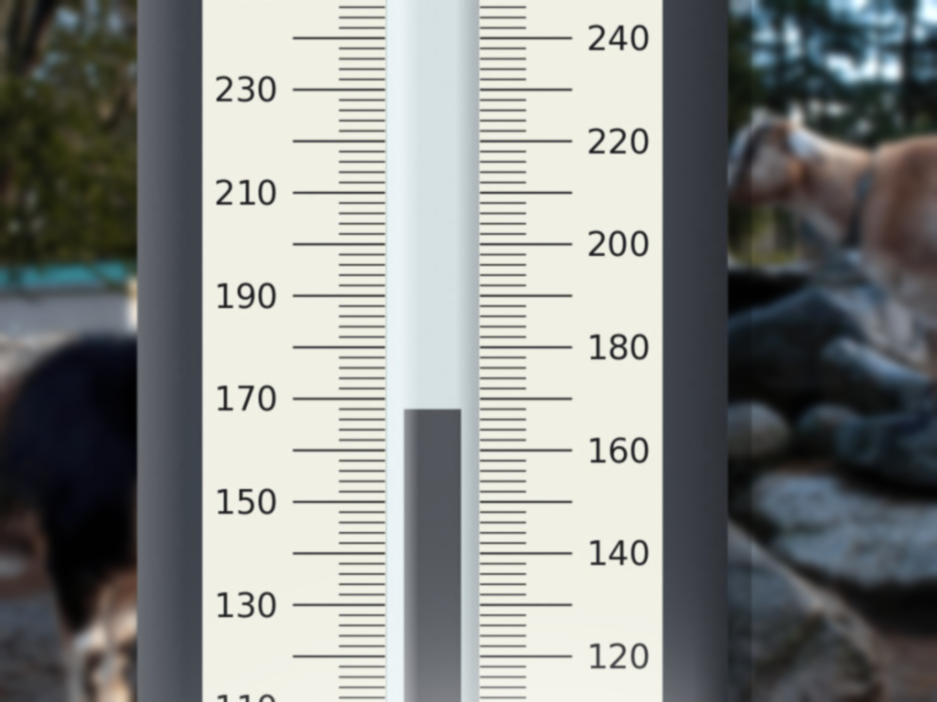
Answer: 168 mmHg
